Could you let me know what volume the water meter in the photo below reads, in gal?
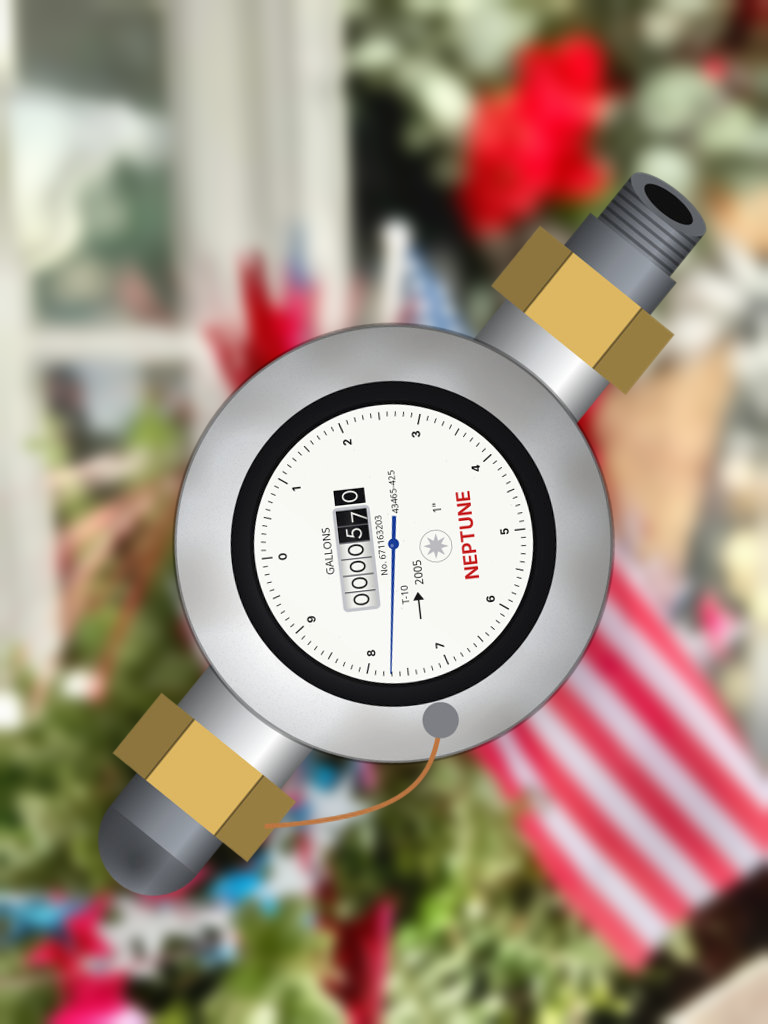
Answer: 567.7 gal
